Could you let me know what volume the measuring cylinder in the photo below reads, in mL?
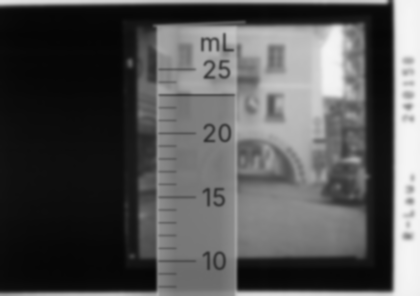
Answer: 23 mL
